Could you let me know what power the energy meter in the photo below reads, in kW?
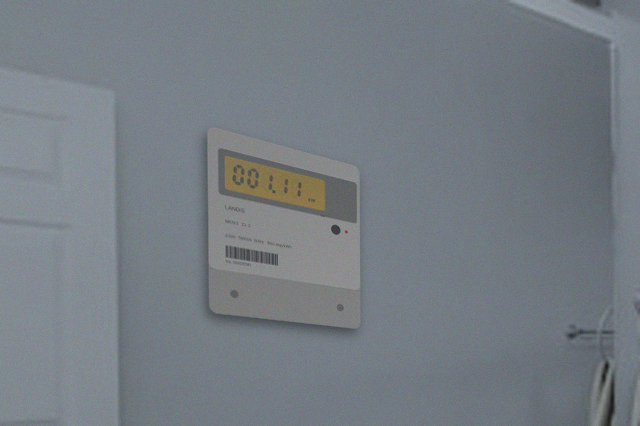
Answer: 1.11 kW
